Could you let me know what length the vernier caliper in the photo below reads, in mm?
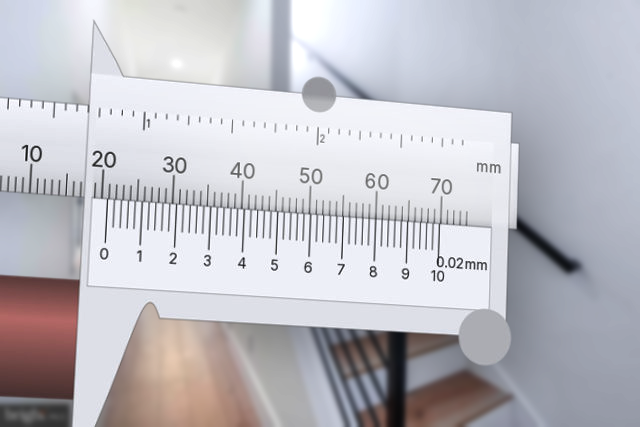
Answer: 20.8 mm
